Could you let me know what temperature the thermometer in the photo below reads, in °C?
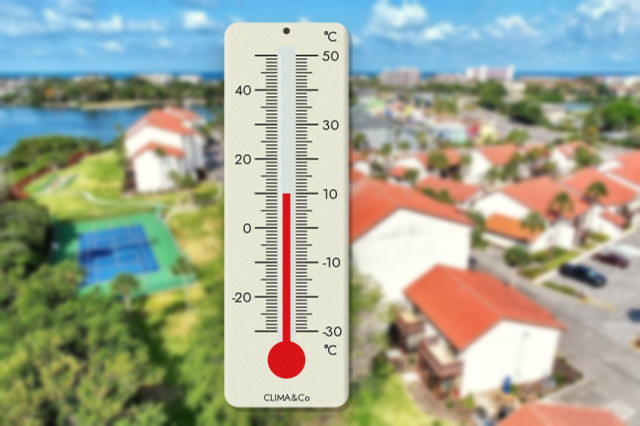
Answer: 10 °C
